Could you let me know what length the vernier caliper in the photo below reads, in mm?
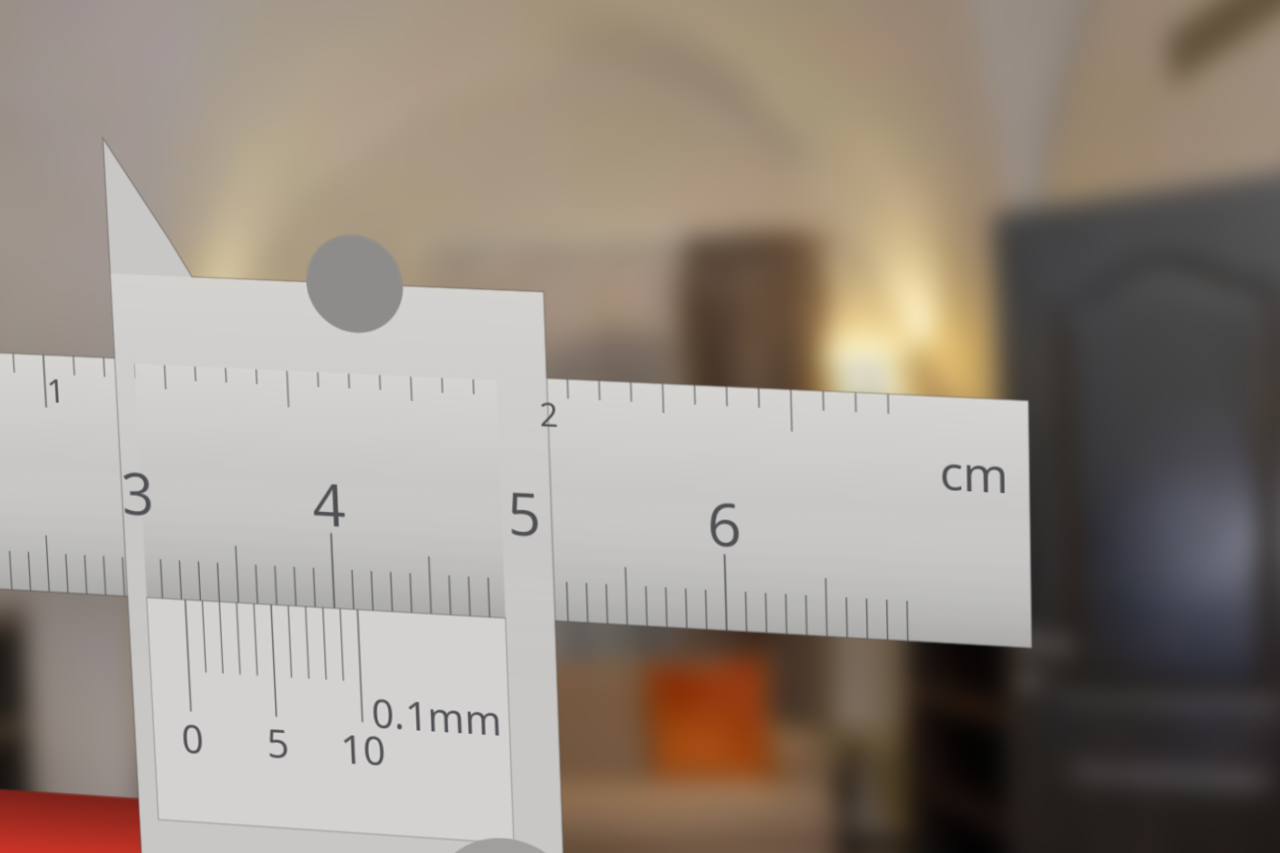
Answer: 32.2 mm
